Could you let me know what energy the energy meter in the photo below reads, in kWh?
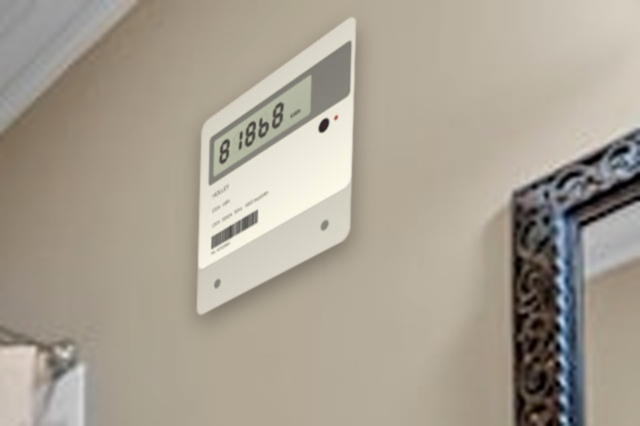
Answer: 81868 kWh
